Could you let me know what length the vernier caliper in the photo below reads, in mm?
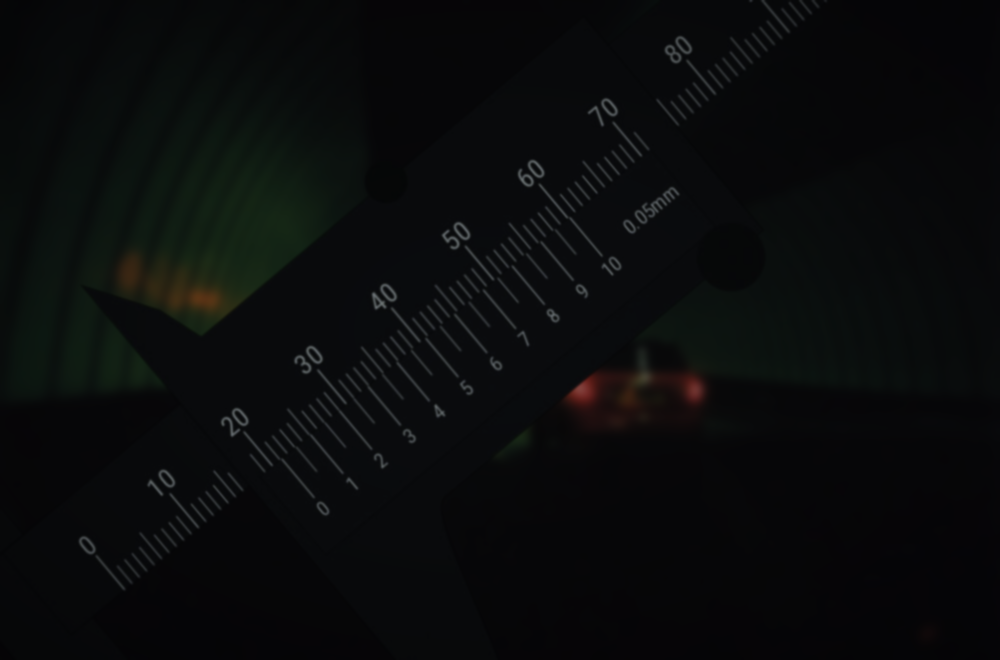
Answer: 21.2 mm
